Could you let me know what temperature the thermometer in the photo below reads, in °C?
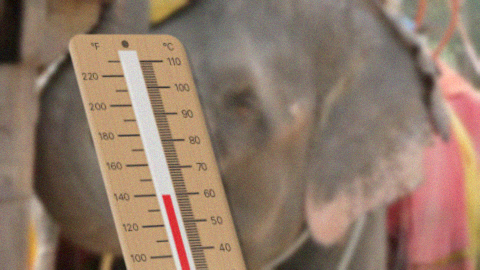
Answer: 60 °C
